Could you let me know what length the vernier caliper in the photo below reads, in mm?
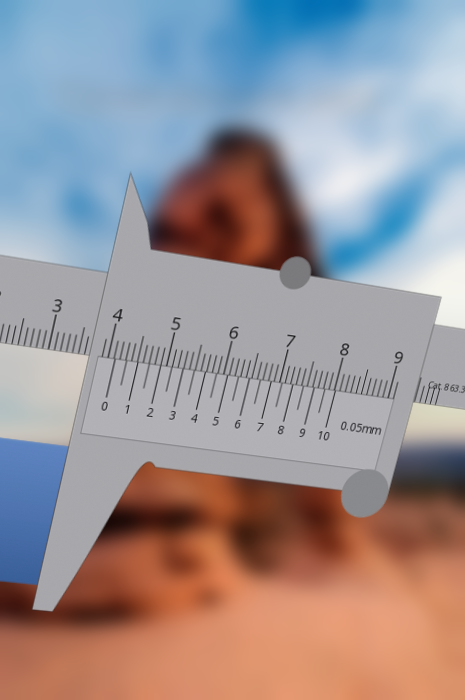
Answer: 41.2 mm
